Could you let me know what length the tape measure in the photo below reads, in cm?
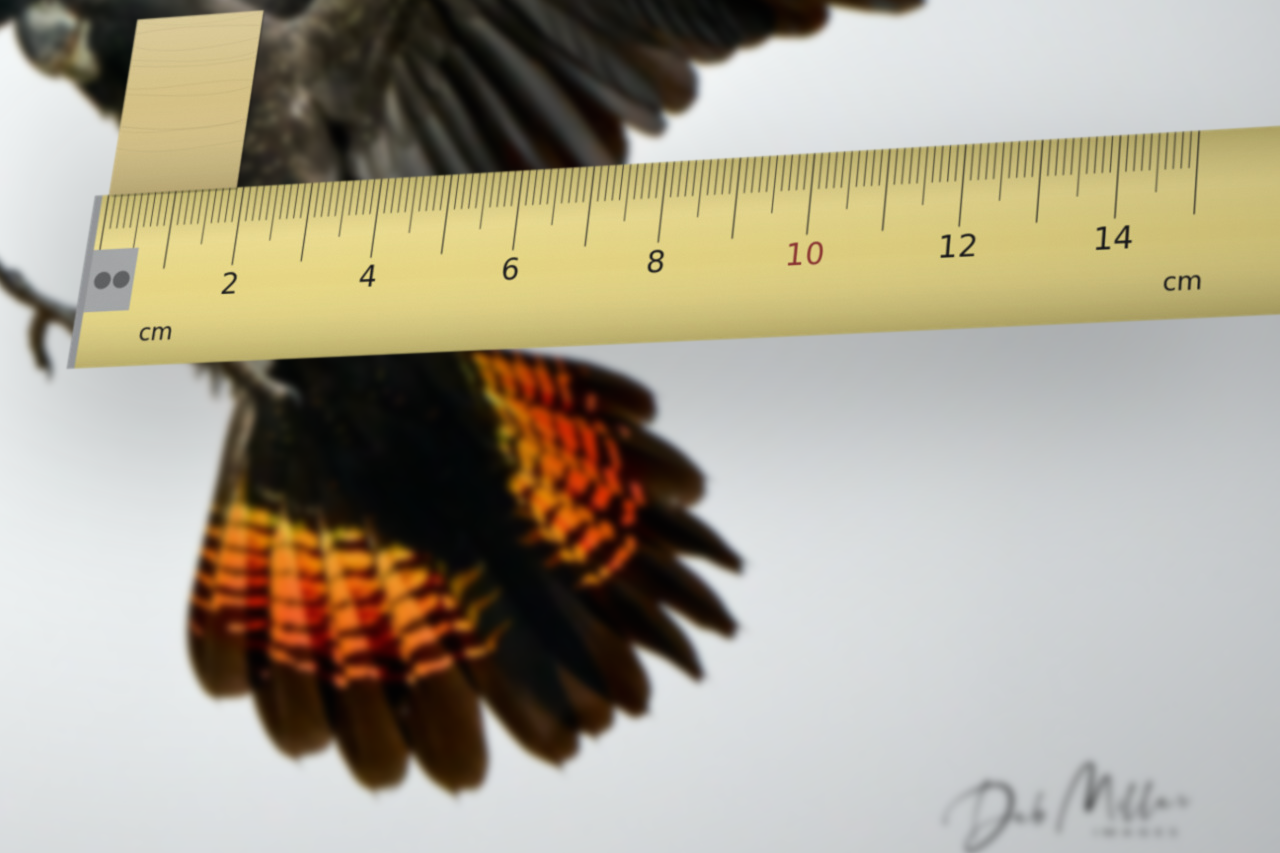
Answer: 1.9 cm
